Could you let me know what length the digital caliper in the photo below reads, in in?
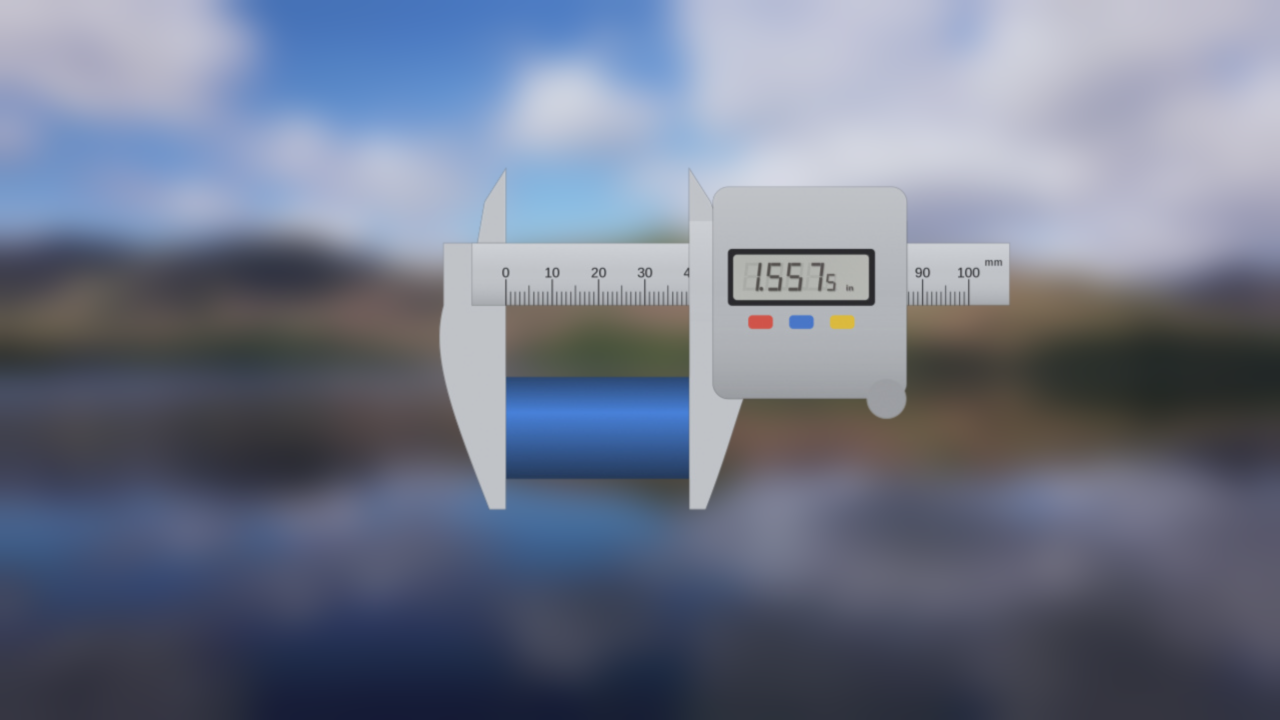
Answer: 1.5575 in
